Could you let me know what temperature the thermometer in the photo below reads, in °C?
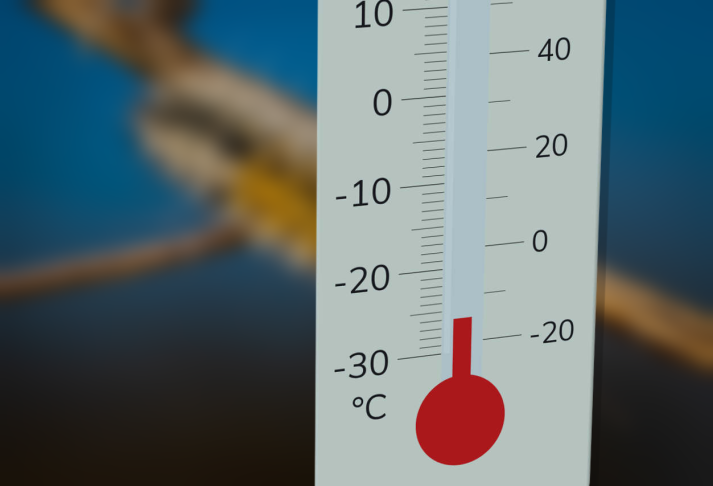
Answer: -26 °C
